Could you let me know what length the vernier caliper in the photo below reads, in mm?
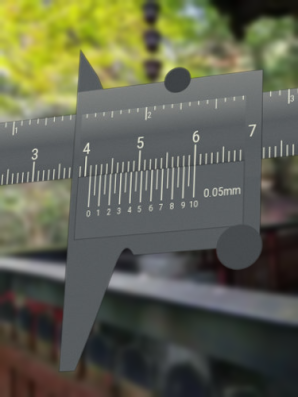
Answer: 41.0 mm
